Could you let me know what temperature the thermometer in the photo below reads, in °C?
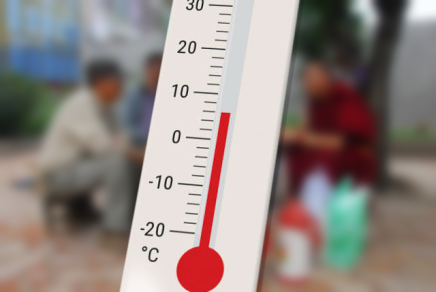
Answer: 6 °C
